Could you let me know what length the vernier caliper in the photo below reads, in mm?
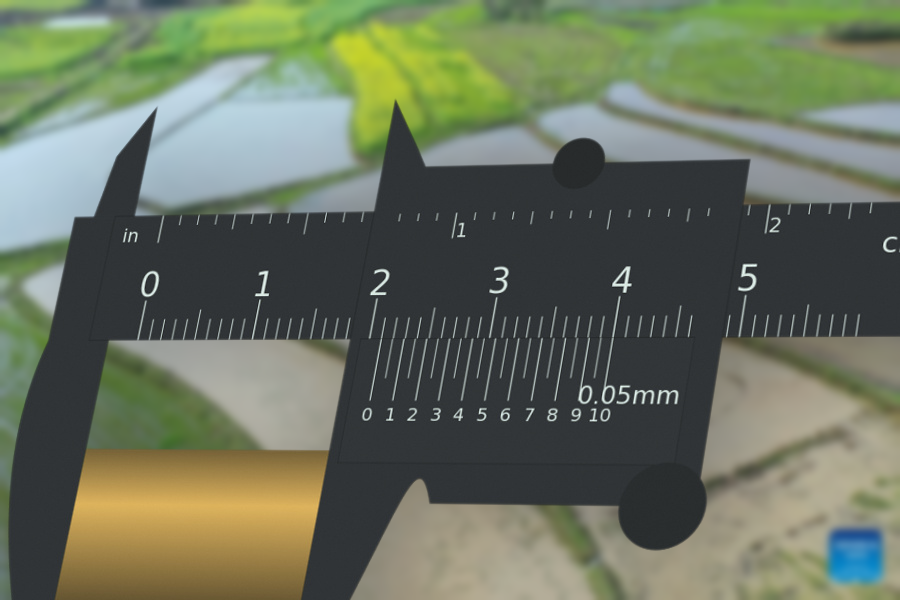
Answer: 21.0 mm
